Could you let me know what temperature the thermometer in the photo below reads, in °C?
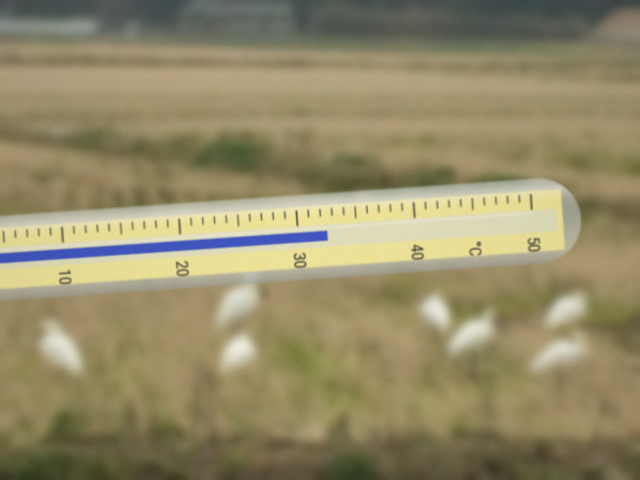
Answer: 32.5 °C
